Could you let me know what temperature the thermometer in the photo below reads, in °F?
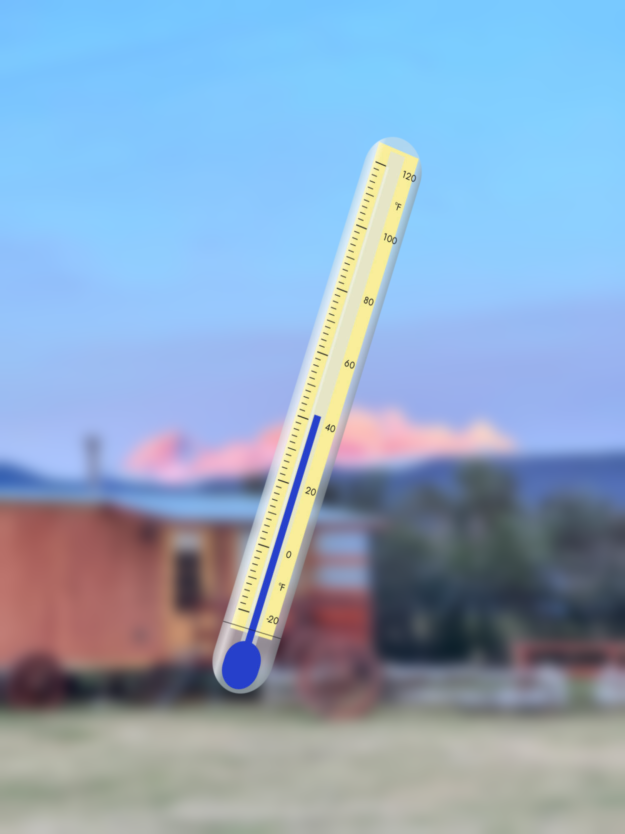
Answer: 42 °F
